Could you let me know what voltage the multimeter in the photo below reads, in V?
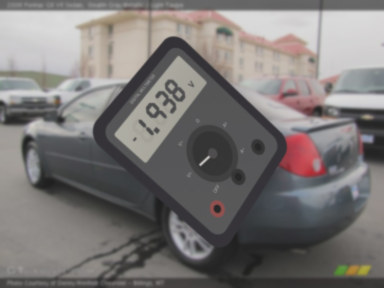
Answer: -1.938 V
